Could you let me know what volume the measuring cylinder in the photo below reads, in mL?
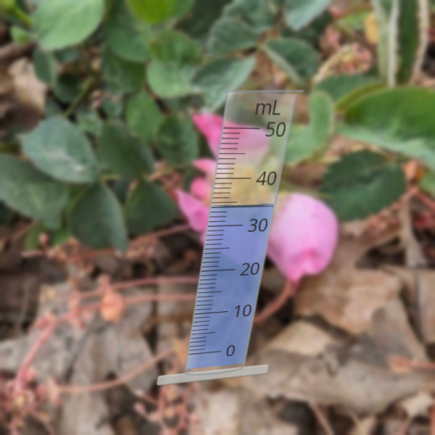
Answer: 34 mL
